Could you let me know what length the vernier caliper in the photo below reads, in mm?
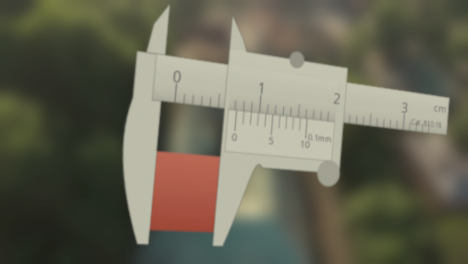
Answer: 7.2 mm
